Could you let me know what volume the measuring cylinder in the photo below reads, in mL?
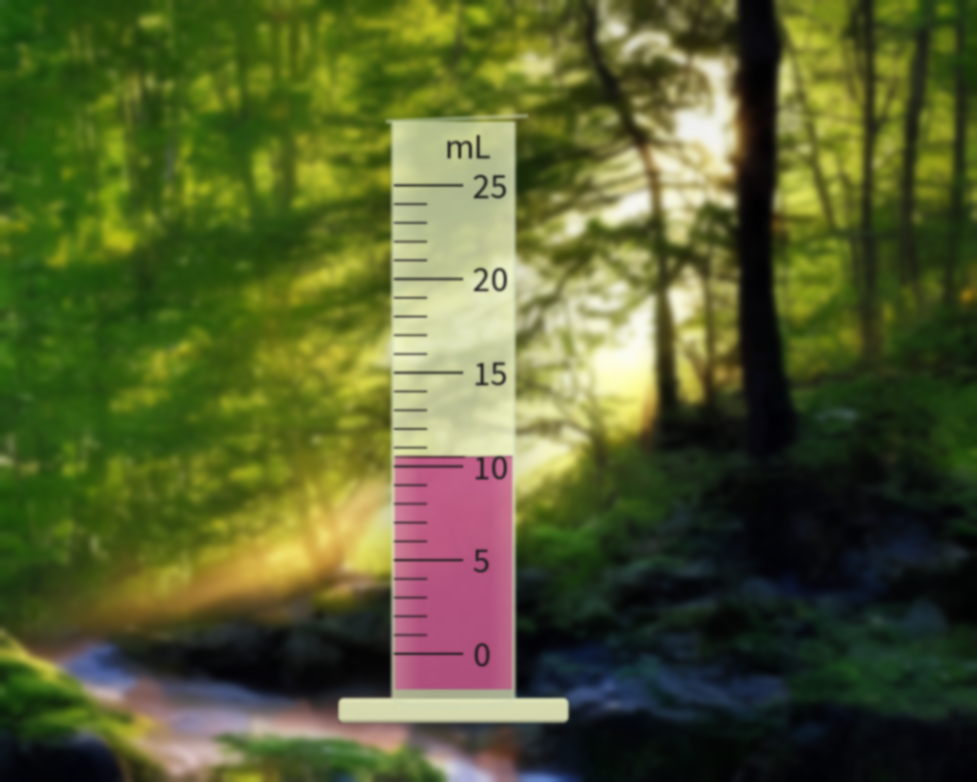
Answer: 10.5 mL
